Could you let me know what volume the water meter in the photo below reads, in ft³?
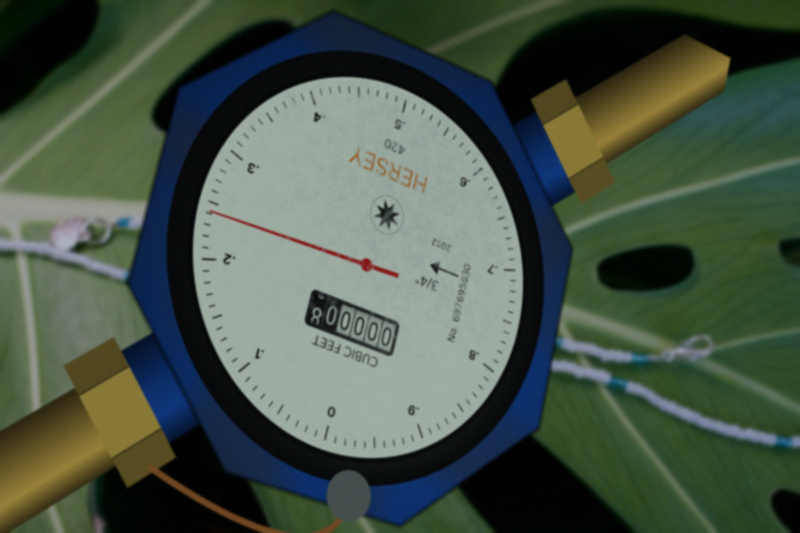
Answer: 8.24 ft³
